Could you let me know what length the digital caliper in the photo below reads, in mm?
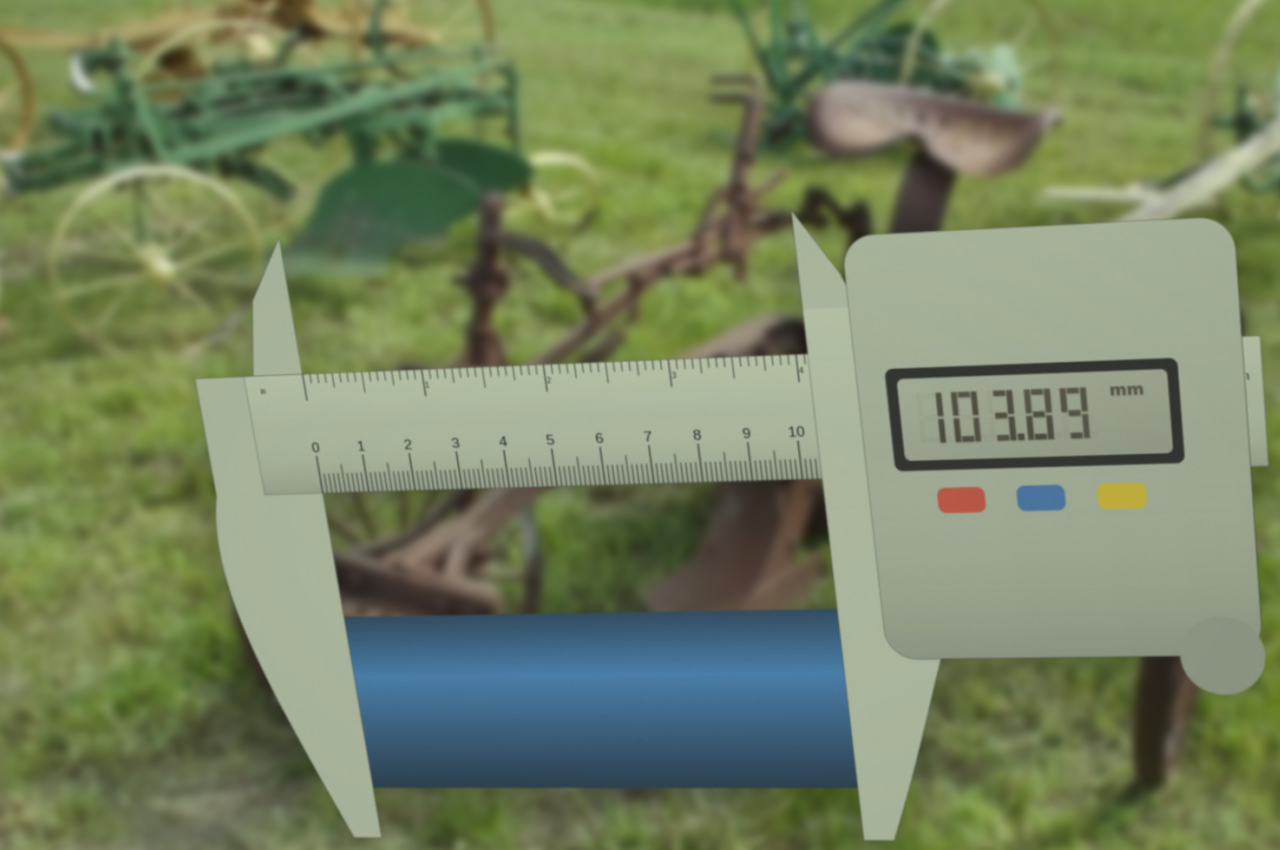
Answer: 103.89 mm
